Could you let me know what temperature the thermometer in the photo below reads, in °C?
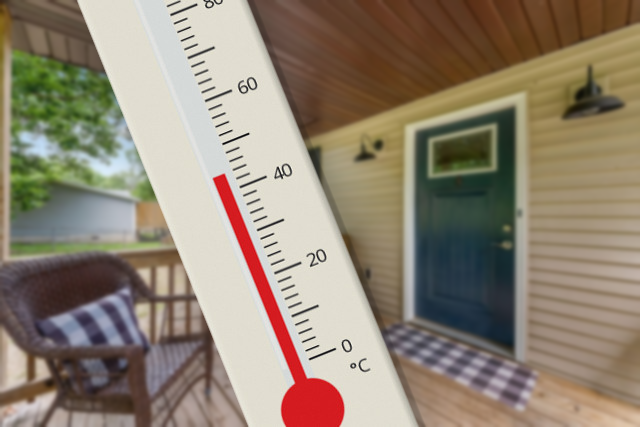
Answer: 44 °C
